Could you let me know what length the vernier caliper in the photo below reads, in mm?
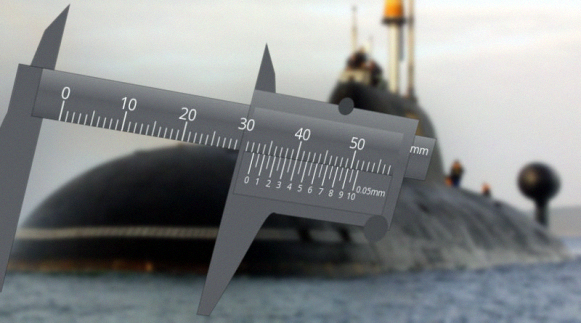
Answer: 32.4 mm
